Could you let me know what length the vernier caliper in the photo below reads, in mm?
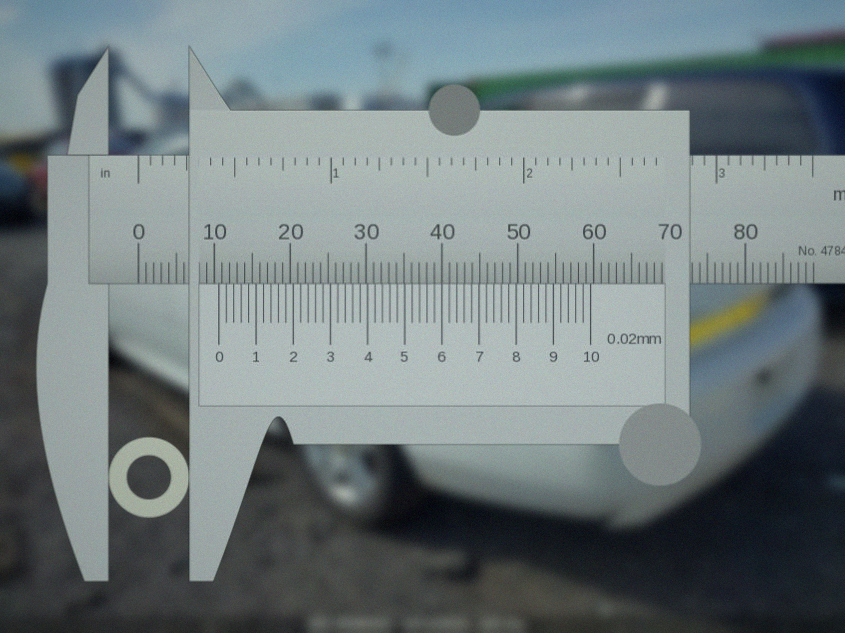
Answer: 10.6 mm
